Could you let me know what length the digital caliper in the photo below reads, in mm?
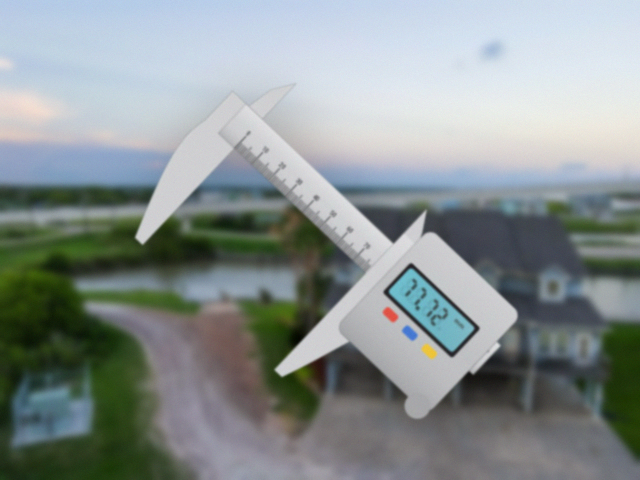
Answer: 77.72 mm
